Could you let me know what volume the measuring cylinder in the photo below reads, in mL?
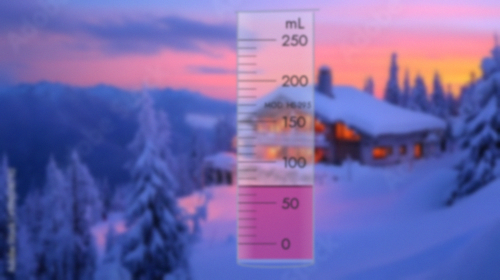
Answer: 70 mL
